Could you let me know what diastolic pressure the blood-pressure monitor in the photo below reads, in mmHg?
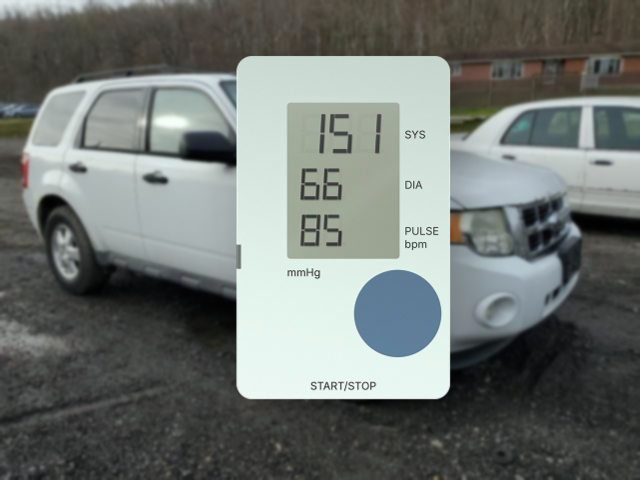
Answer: 66 mmHg
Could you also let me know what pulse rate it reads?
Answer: 85 bpm
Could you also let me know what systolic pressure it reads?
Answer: 151 mmHg
